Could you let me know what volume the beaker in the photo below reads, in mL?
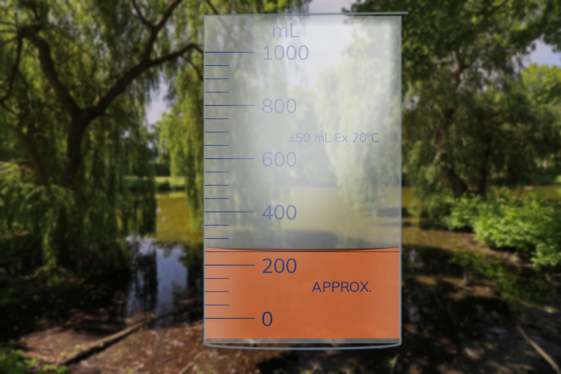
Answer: 250 mL
